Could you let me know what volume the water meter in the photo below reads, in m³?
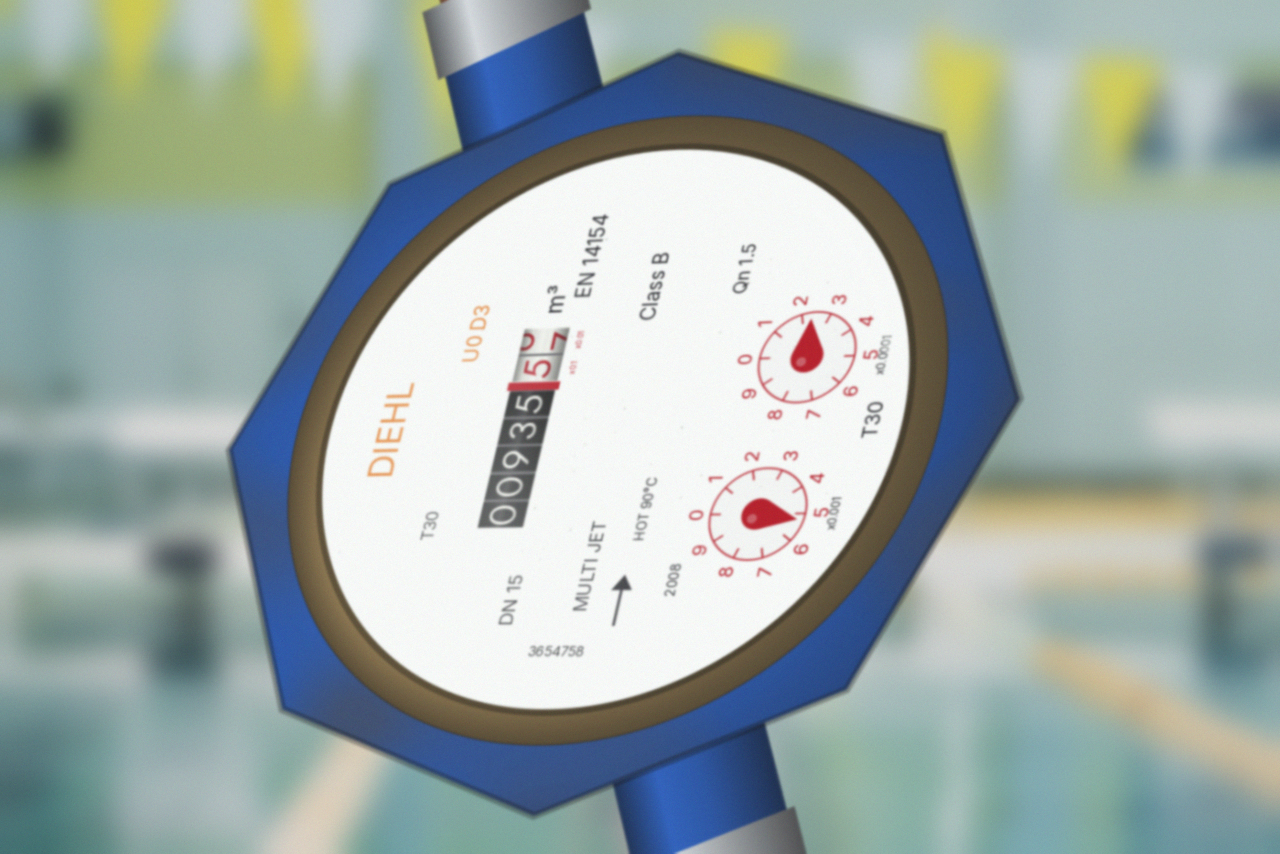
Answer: 935.5652 m³
